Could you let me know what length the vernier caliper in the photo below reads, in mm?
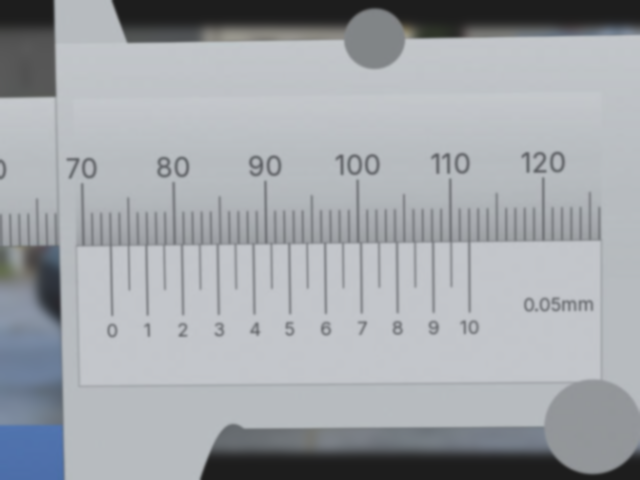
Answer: 73.0 mm
